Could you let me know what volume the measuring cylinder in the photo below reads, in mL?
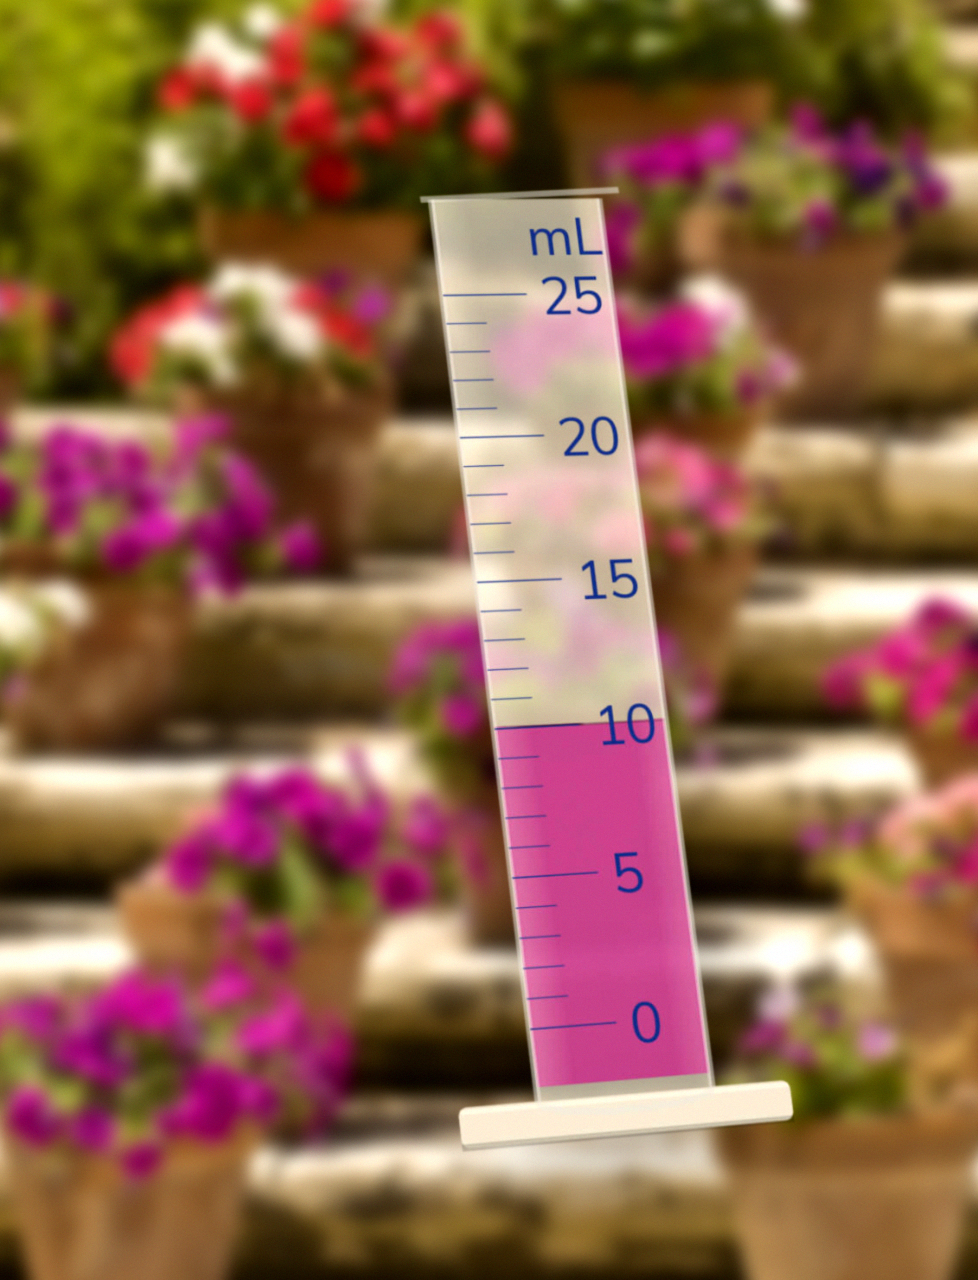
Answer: 10 mL
